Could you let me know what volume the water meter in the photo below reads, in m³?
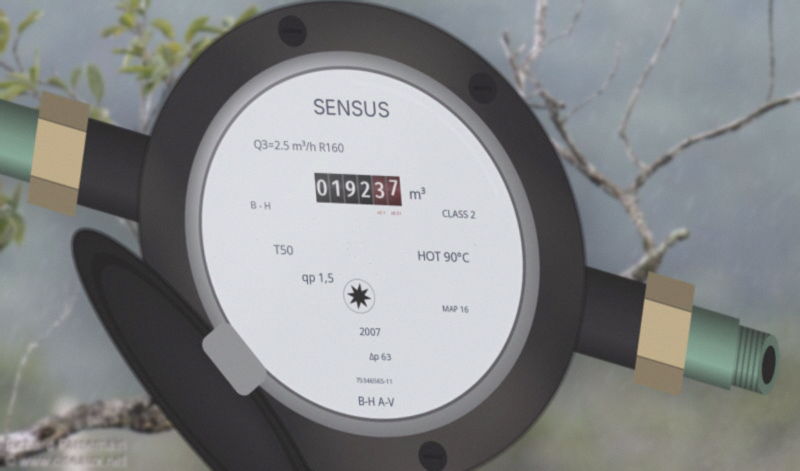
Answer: 192.37 m³
